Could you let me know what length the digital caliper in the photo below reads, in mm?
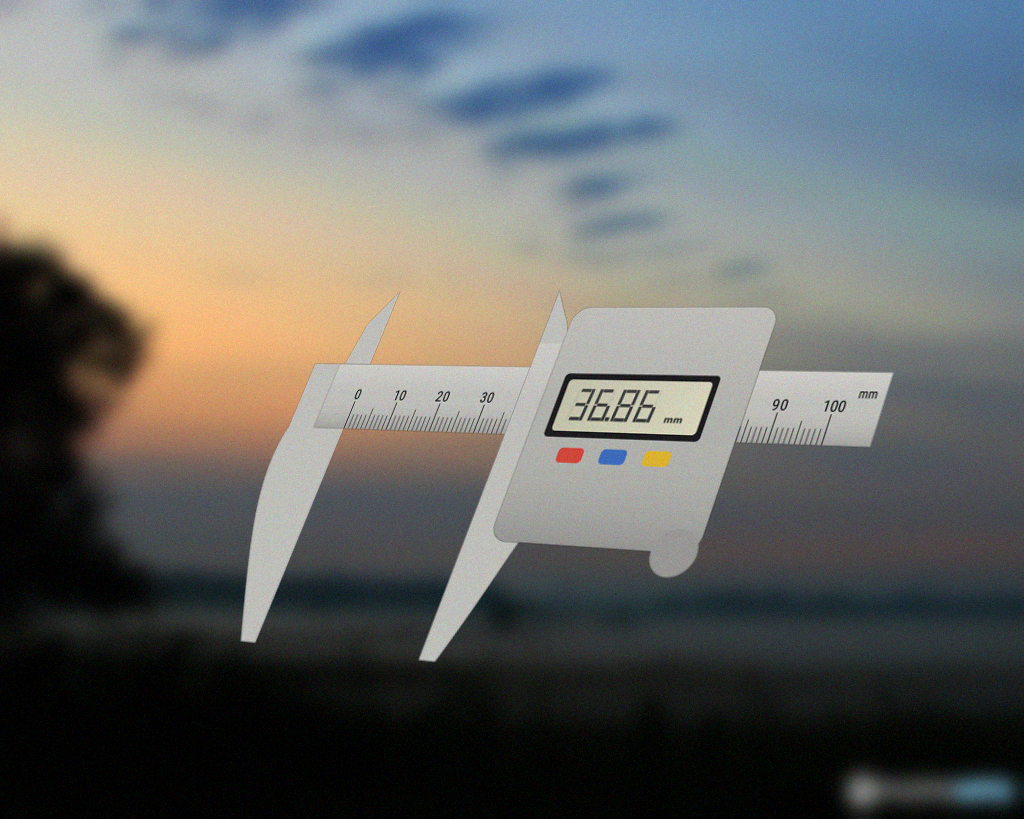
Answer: 36.86 mm
